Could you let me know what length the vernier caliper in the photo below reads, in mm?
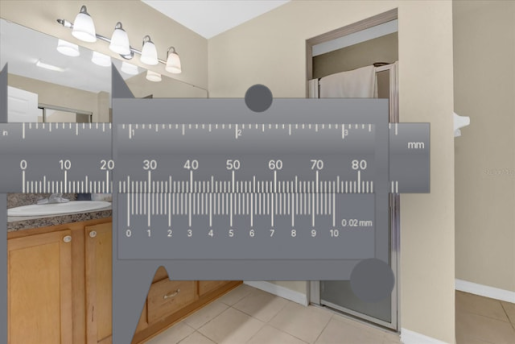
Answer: 25.0 mm
